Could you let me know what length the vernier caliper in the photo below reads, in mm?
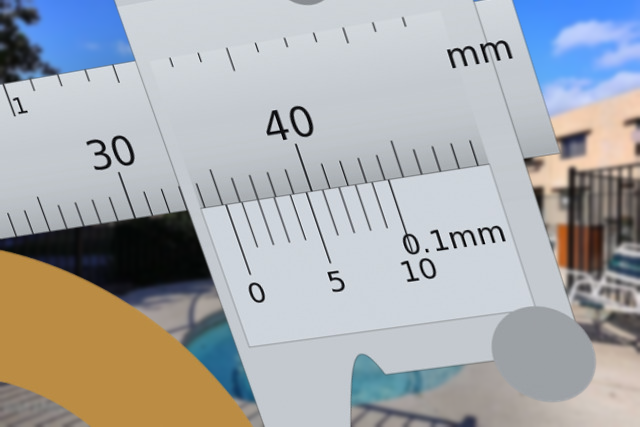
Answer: 35.2 mm
